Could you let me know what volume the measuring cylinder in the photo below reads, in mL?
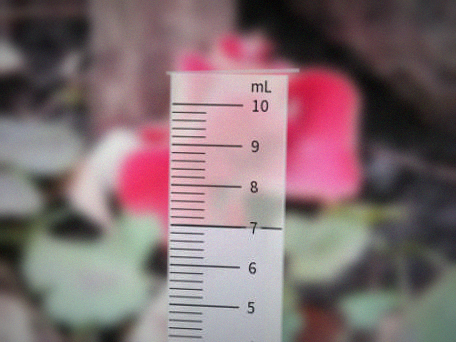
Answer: 7 mL
